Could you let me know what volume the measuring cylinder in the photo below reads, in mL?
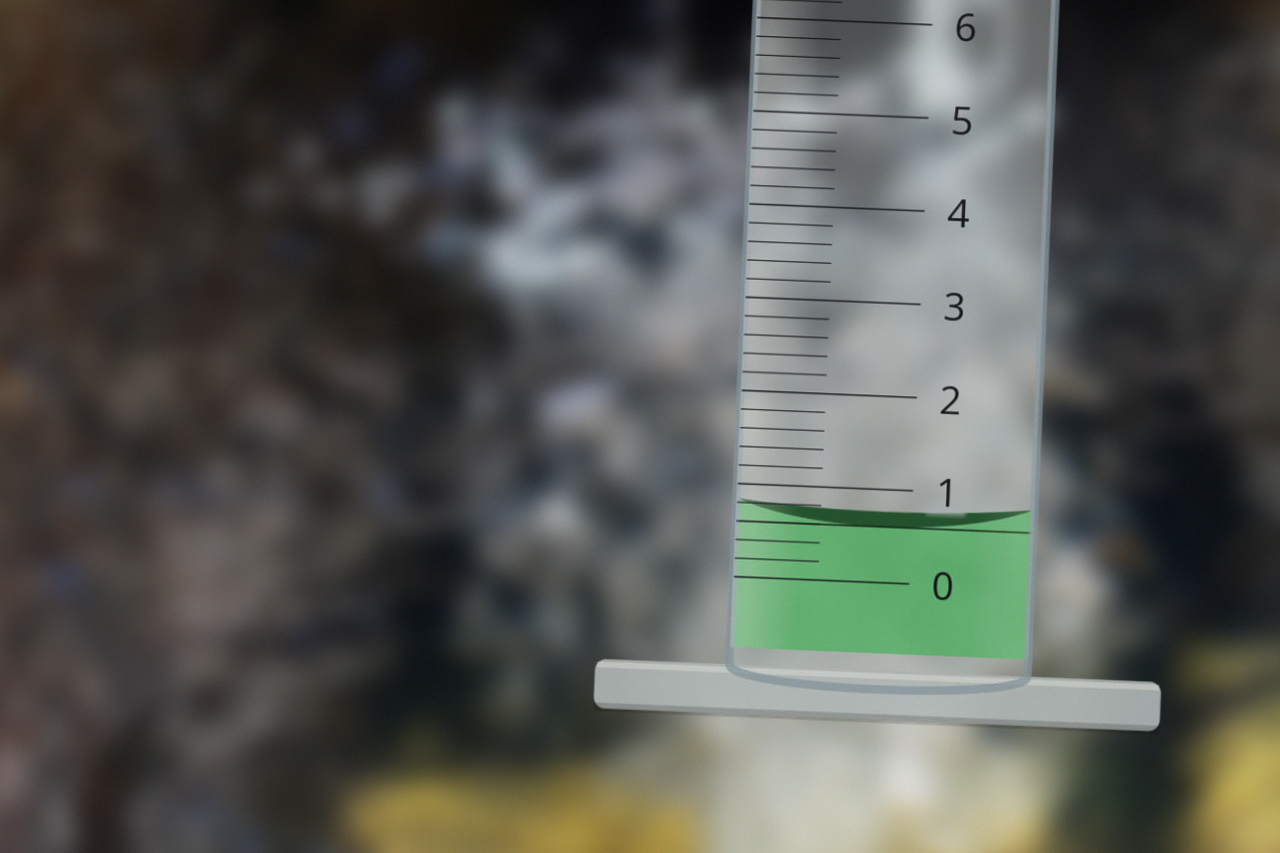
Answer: 0.6 mL
